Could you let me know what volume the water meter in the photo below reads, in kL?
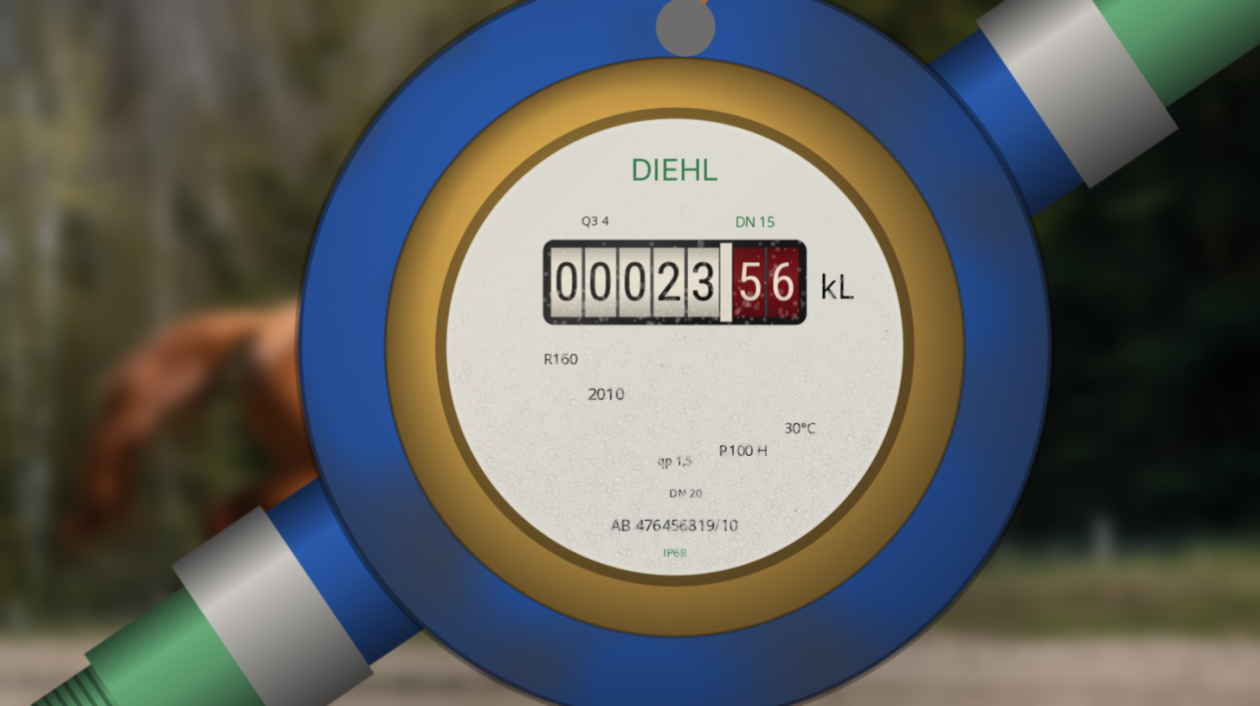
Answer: 23.56 kL
